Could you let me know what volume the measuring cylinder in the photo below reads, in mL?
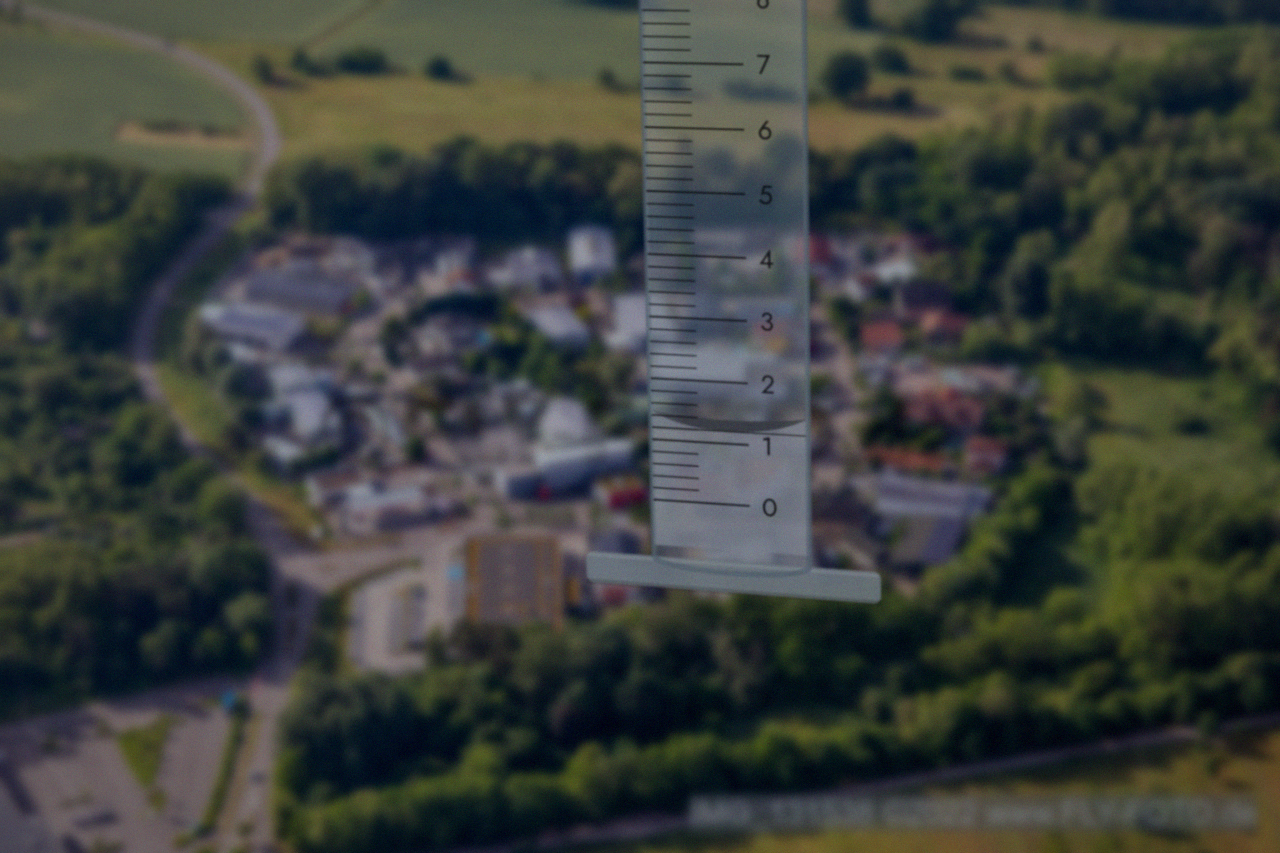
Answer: 1.2 mL
